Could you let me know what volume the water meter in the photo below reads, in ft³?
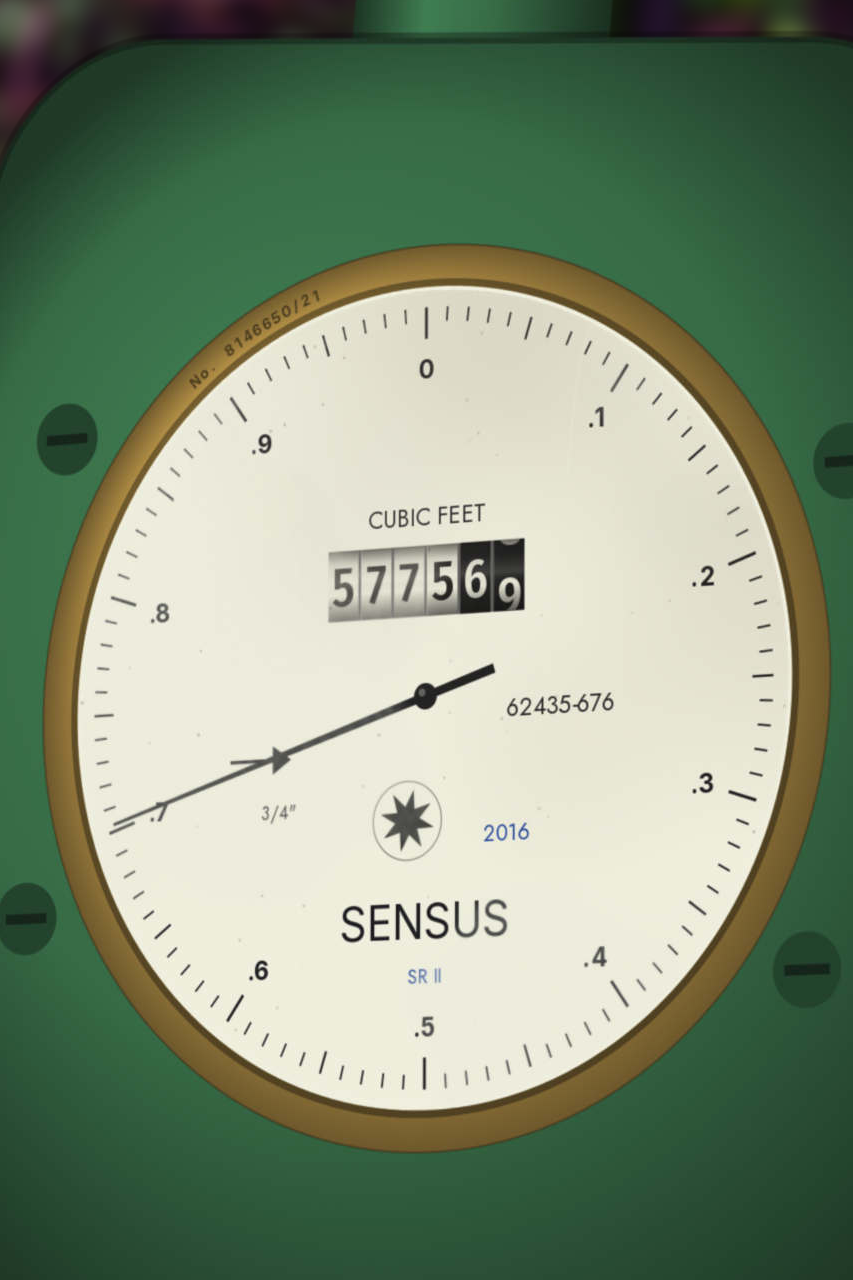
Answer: 577568.70 ft³
